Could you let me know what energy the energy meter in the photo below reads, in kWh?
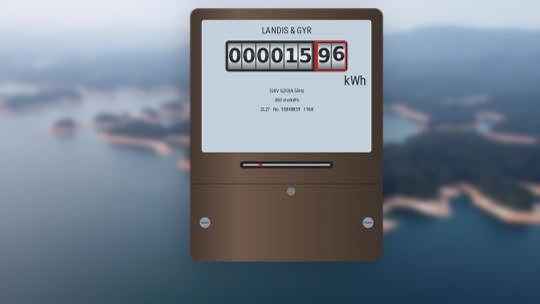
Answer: 15.96 kWh
